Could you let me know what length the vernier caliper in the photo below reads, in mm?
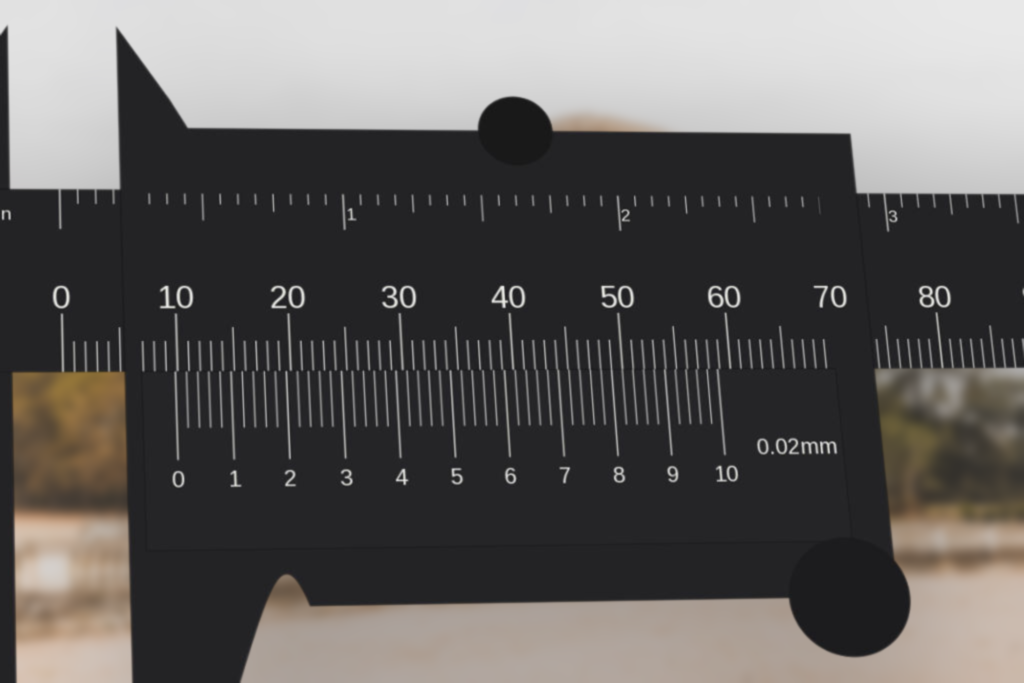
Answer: 9.8 mm
